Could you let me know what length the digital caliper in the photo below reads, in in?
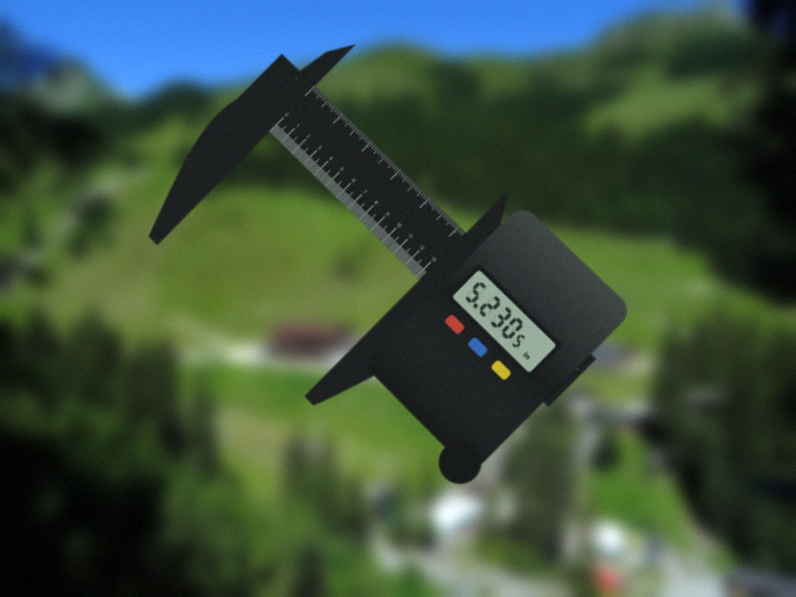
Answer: 5.2305 in
